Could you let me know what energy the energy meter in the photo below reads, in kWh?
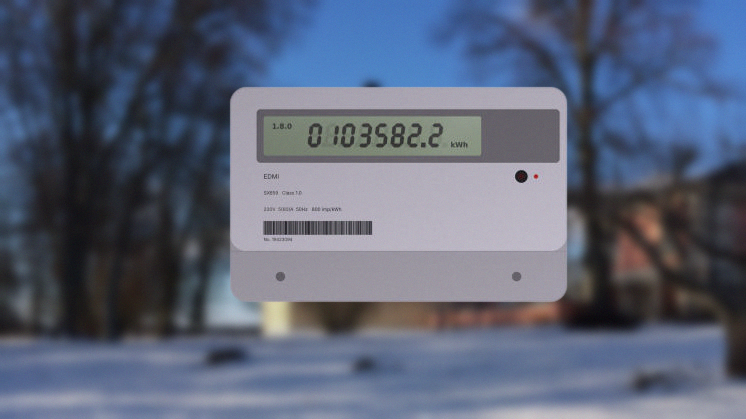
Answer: 103582.2 kWh
